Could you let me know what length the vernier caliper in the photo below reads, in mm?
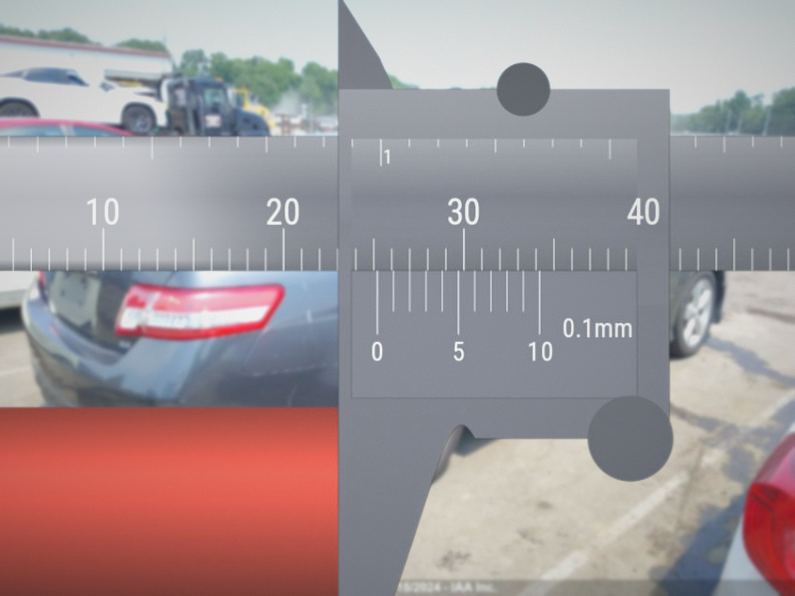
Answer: 25.2 mm
